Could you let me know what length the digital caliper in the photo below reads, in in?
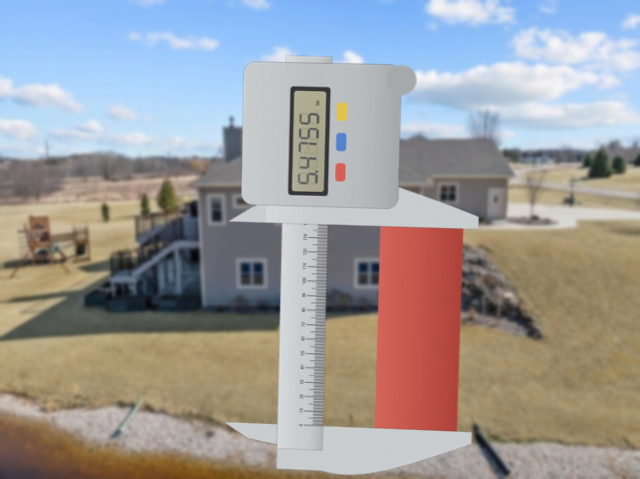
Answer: 5.4755 in
